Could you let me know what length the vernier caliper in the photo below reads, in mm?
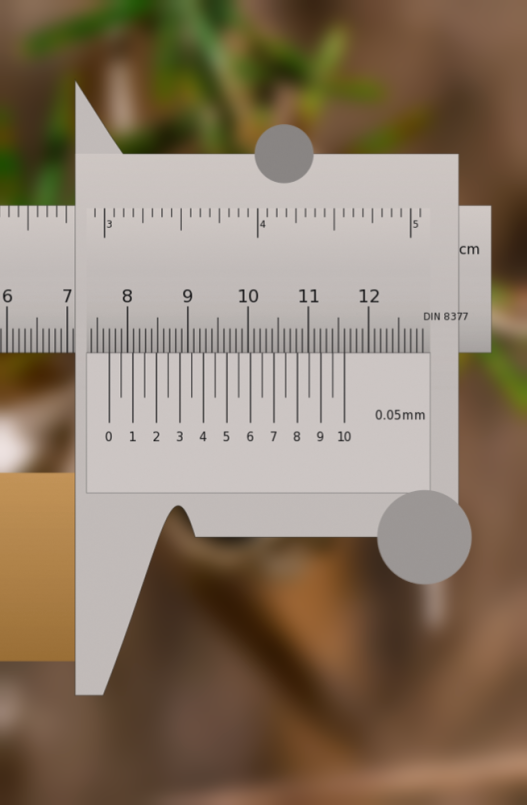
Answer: 77.0 mm
